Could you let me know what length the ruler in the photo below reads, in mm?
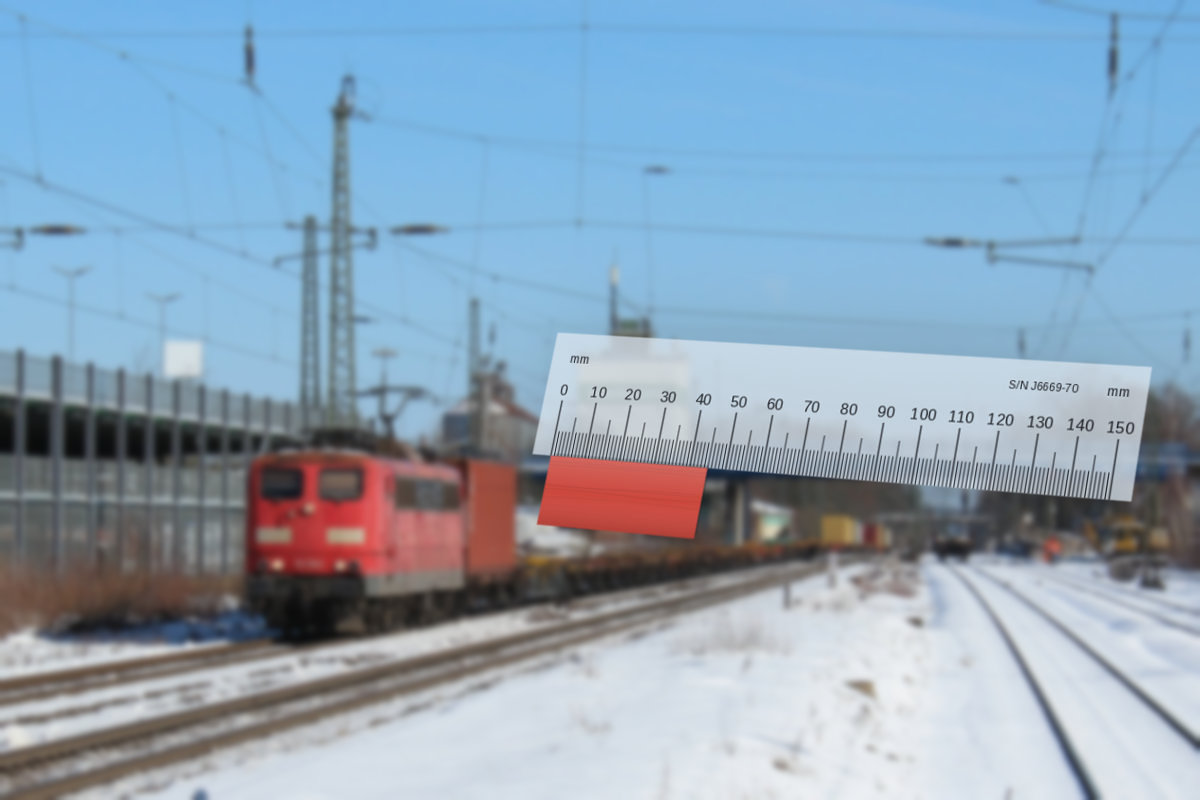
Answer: 45 mm
